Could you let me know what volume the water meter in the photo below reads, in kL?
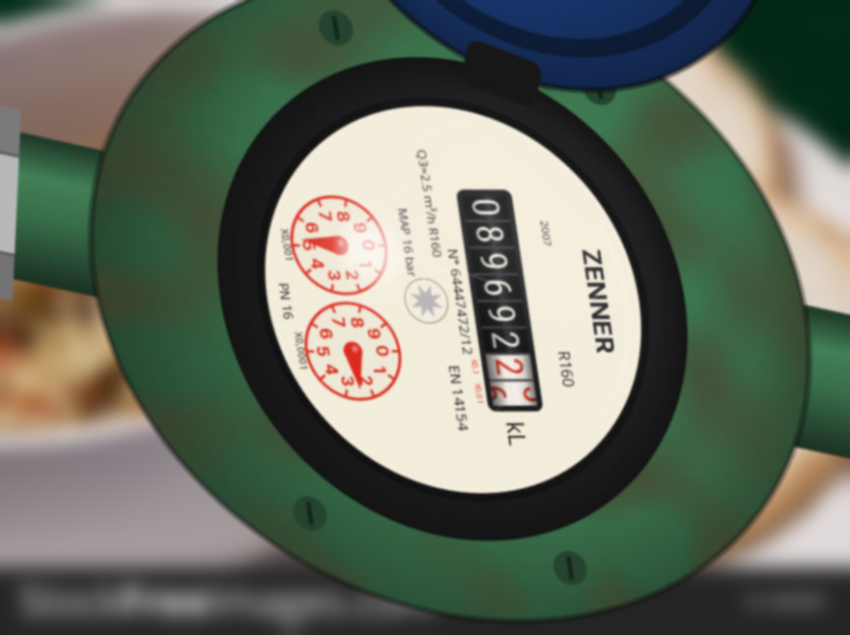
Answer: 89692.2552 kL
